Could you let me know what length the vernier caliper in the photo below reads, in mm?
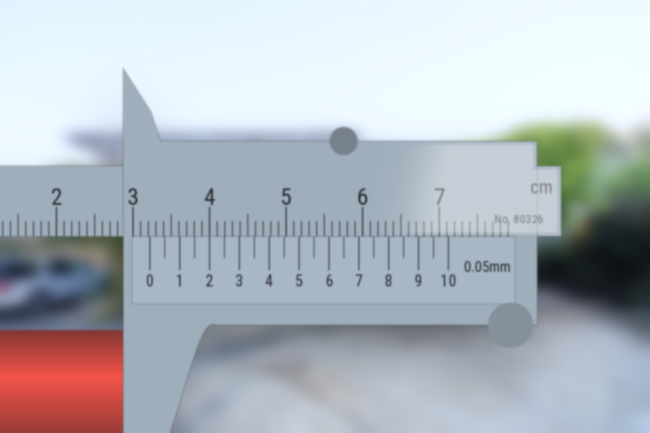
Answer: 32.2 mm
